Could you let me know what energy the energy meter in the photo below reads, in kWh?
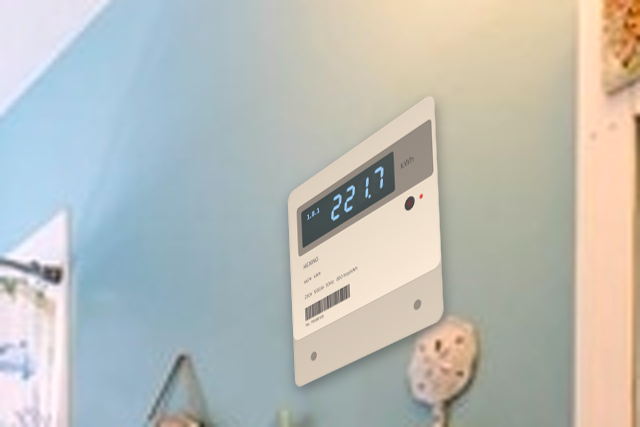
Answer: 221.7 kWh
